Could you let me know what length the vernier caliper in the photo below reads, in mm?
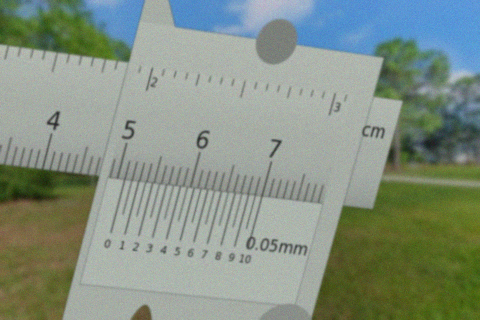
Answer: 51.0 mm
